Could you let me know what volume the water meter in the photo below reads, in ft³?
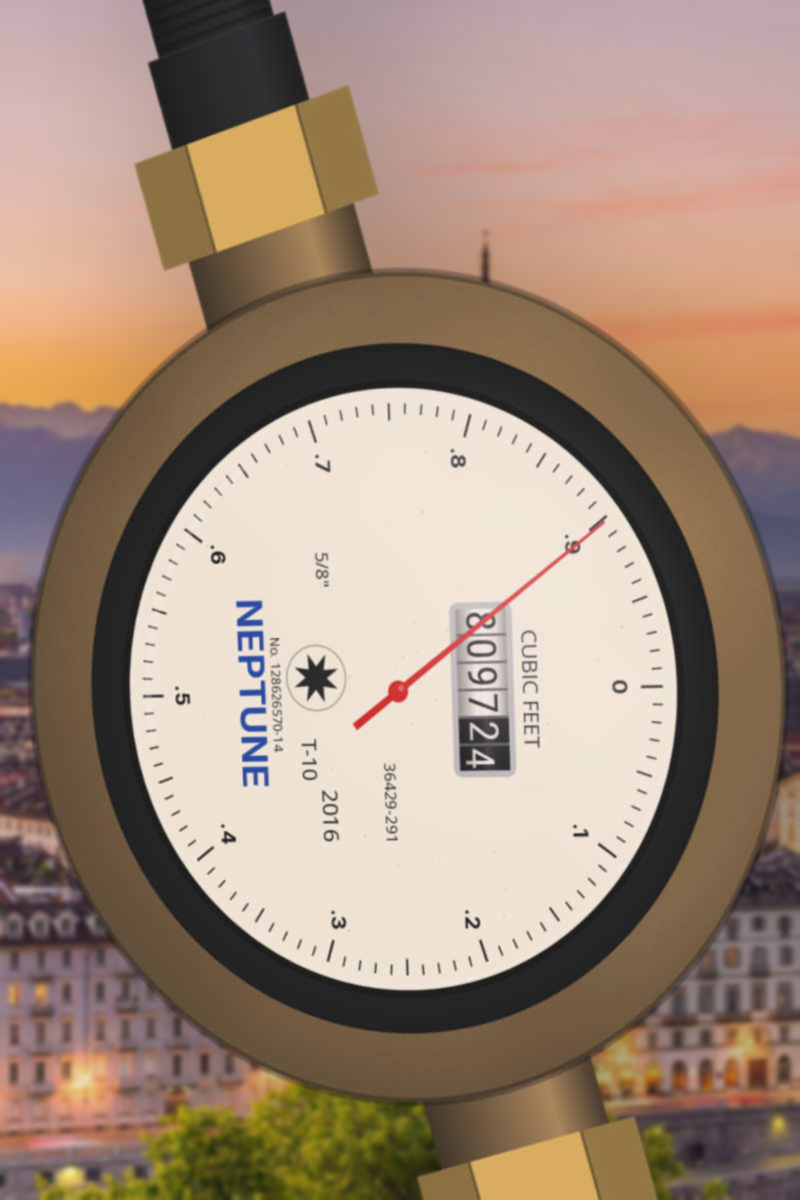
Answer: 809723.90 ft³
